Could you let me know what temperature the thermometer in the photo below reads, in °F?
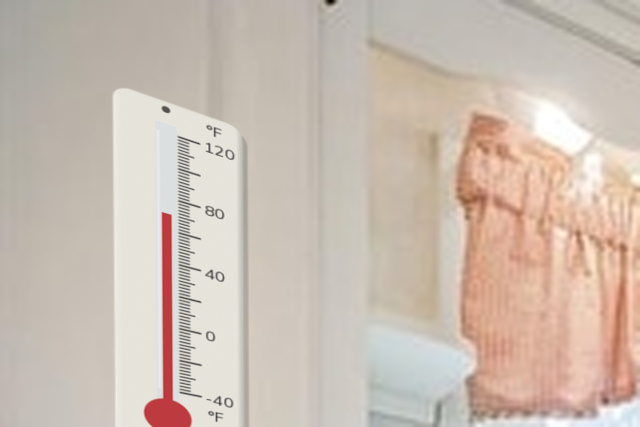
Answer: 70 °F
